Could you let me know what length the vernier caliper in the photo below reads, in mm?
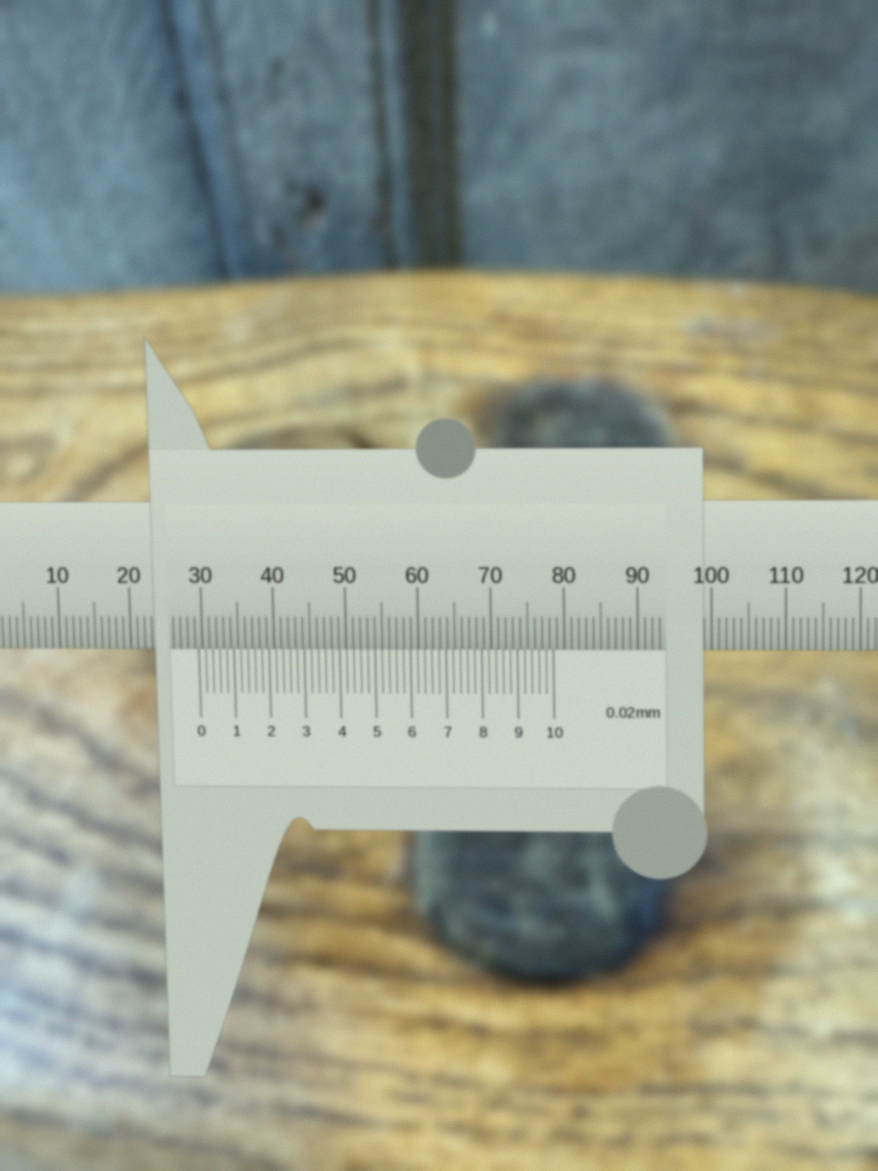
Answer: 29.5 mm
